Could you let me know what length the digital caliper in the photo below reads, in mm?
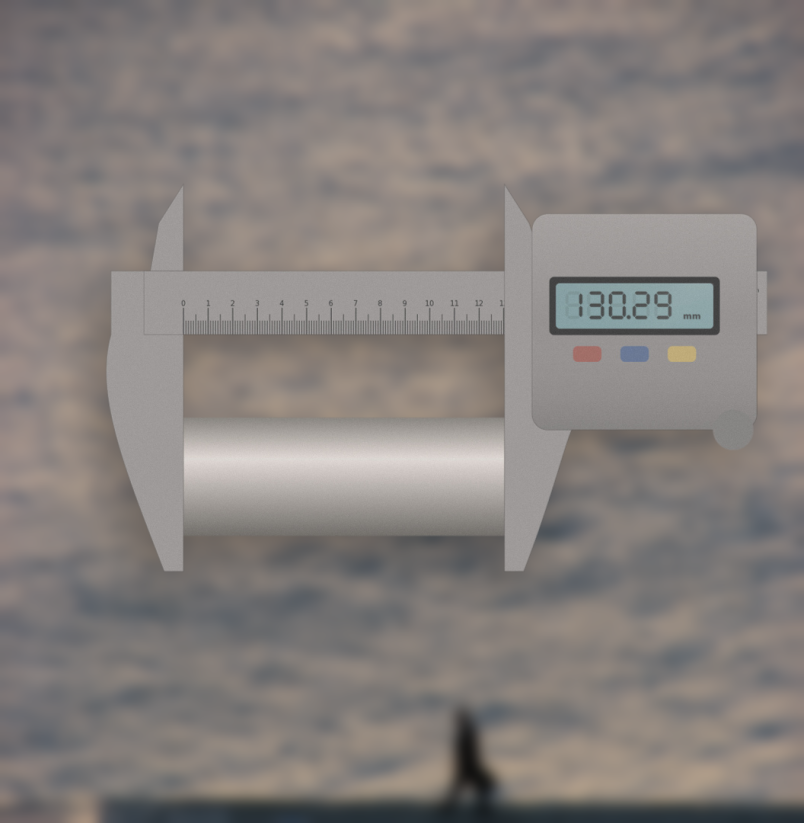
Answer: 130.29 mm
